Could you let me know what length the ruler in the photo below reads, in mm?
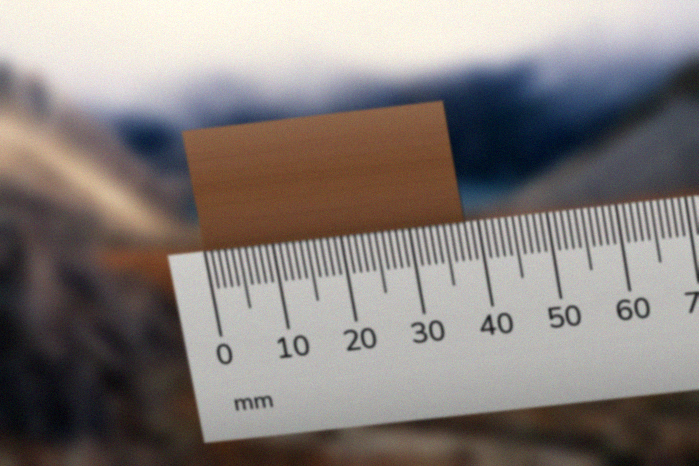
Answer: 38 mm
